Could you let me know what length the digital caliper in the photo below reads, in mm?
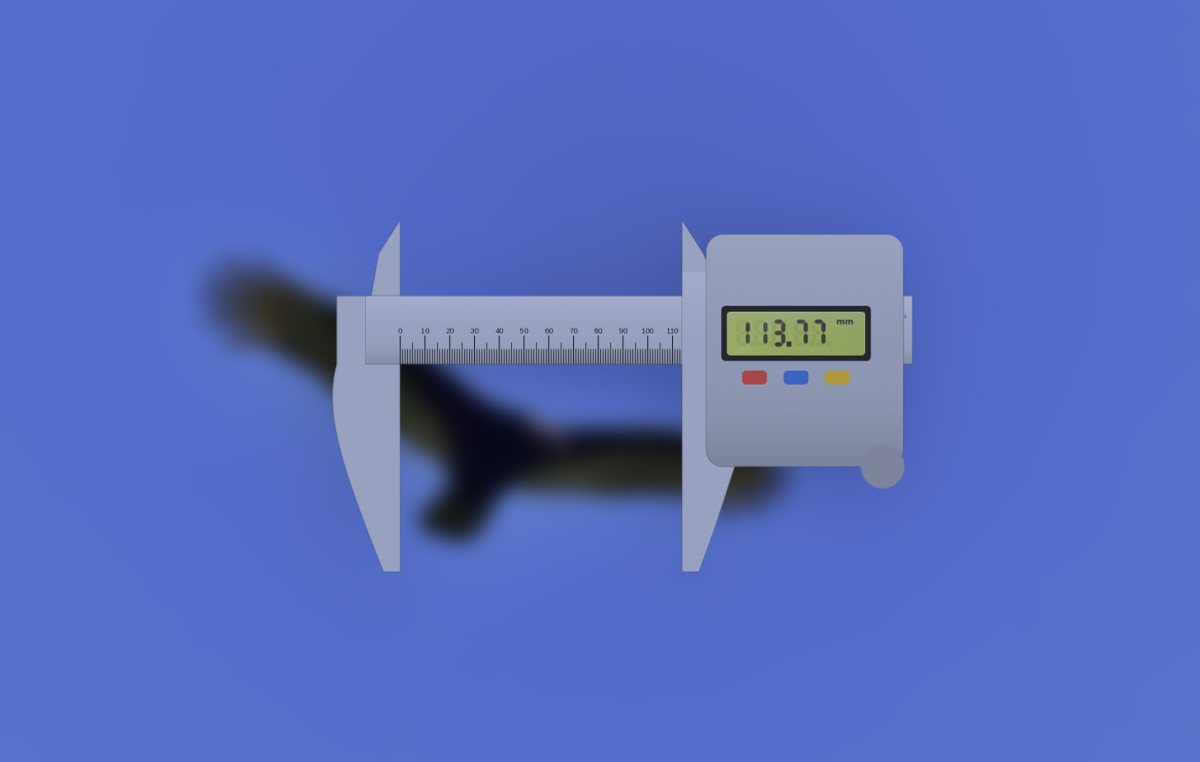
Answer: 113.77 mm
